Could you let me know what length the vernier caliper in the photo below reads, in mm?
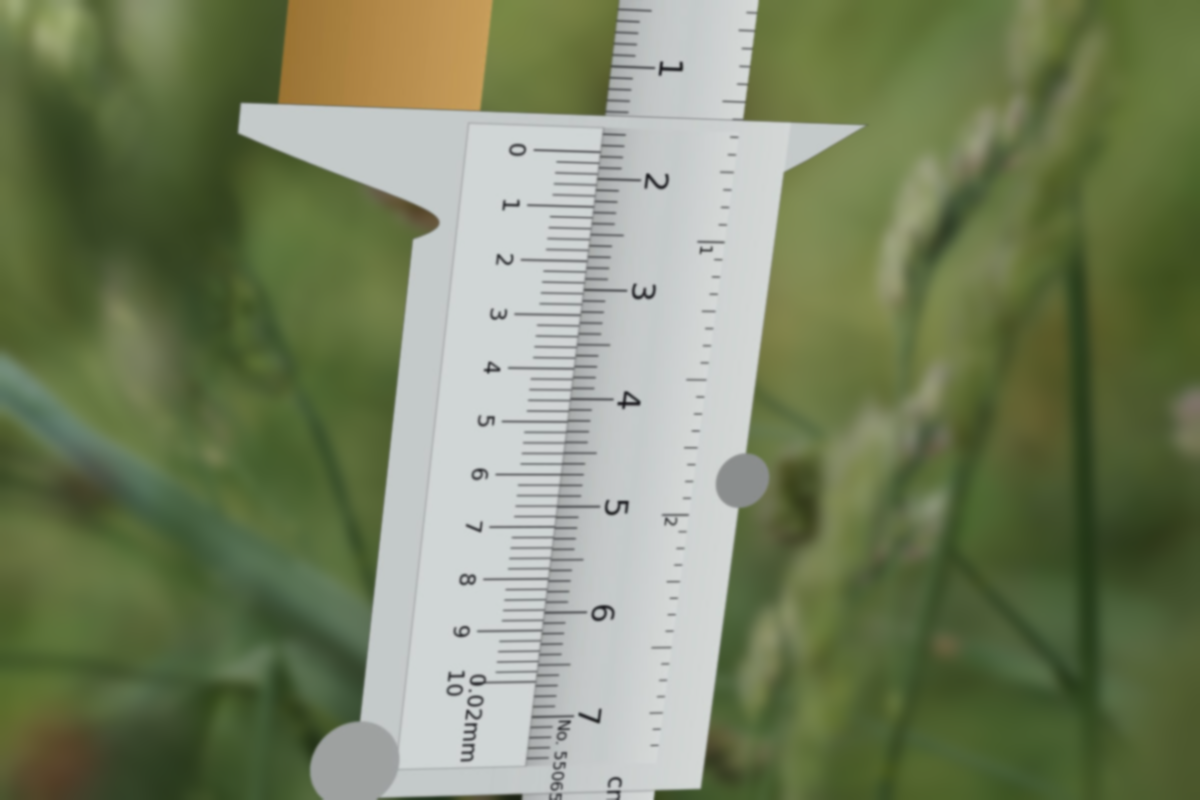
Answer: 17.6 mm
